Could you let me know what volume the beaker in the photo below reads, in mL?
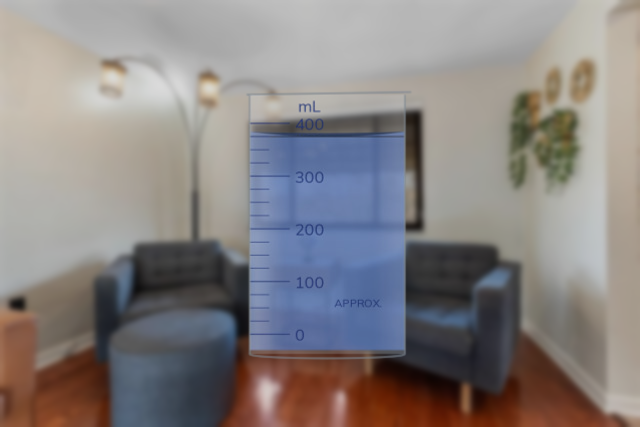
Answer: 375 mL
